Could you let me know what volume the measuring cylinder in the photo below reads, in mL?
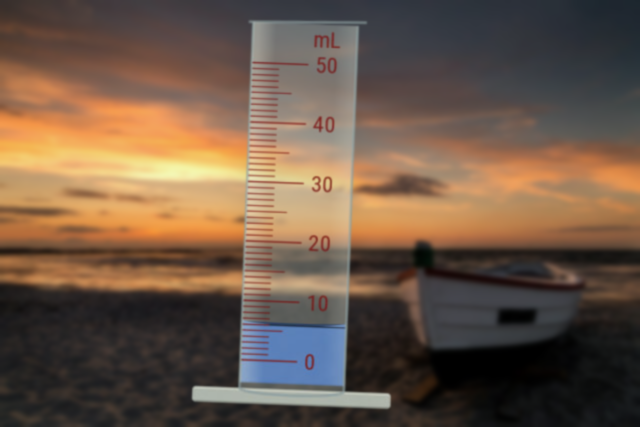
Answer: 6 mL
